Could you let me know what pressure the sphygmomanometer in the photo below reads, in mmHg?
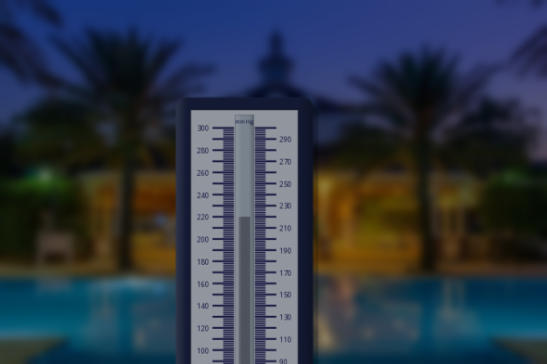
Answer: 220 mmHg
